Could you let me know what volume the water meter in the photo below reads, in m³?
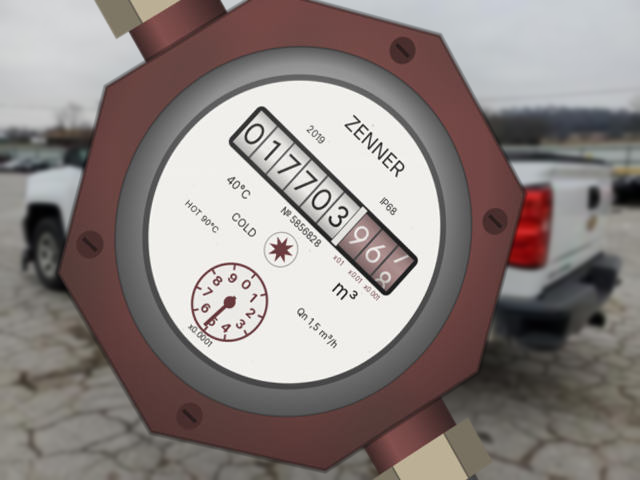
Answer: 17703.9675 m³
